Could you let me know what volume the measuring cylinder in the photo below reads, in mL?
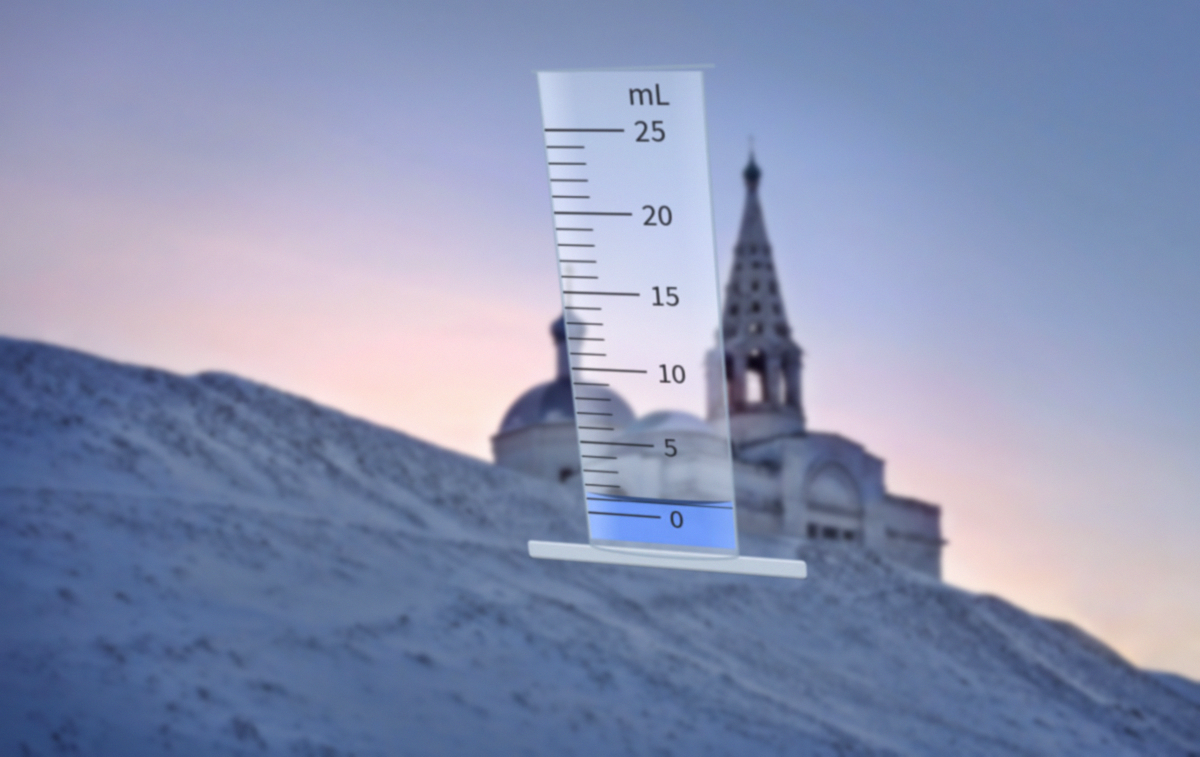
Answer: 1 mL
